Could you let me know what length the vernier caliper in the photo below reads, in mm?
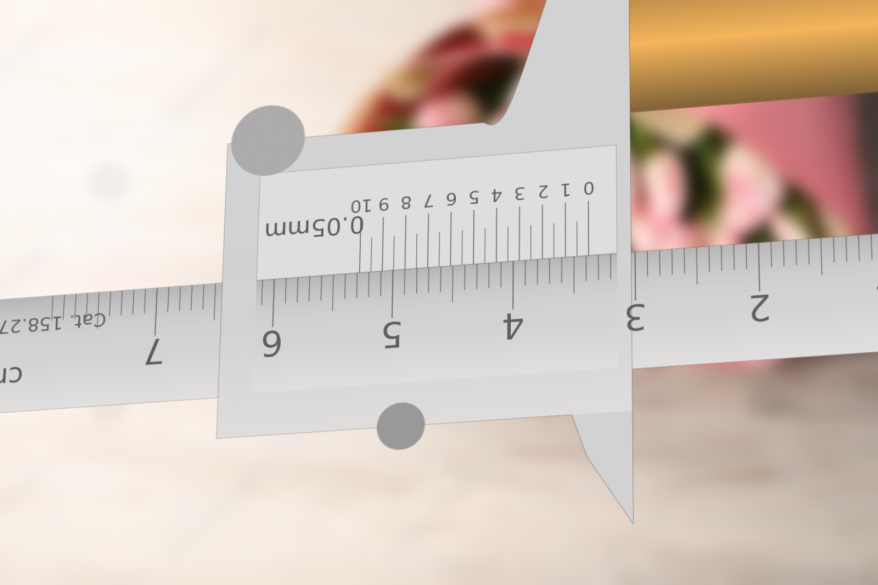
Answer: 33.8 mm
